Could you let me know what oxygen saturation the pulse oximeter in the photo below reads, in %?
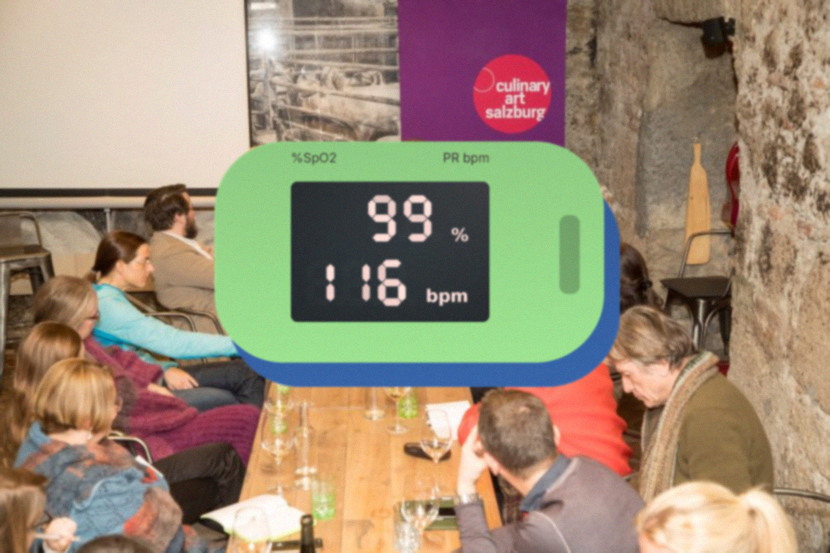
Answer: 99 %
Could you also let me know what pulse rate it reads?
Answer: 116 bpm
